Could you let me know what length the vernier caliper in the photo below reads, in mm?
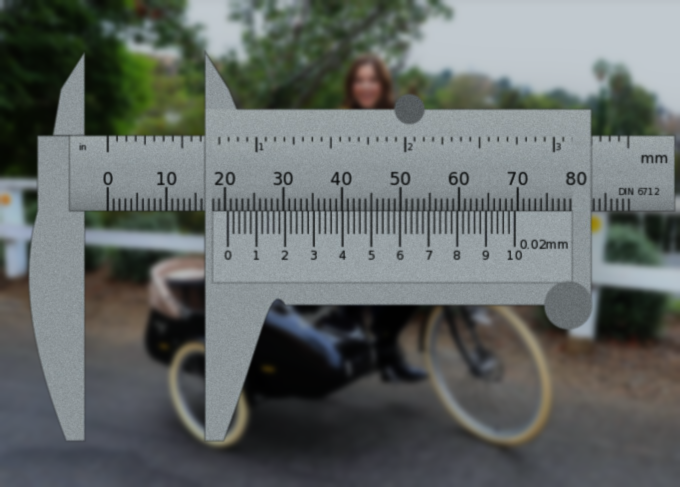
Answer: 20.5 mm
